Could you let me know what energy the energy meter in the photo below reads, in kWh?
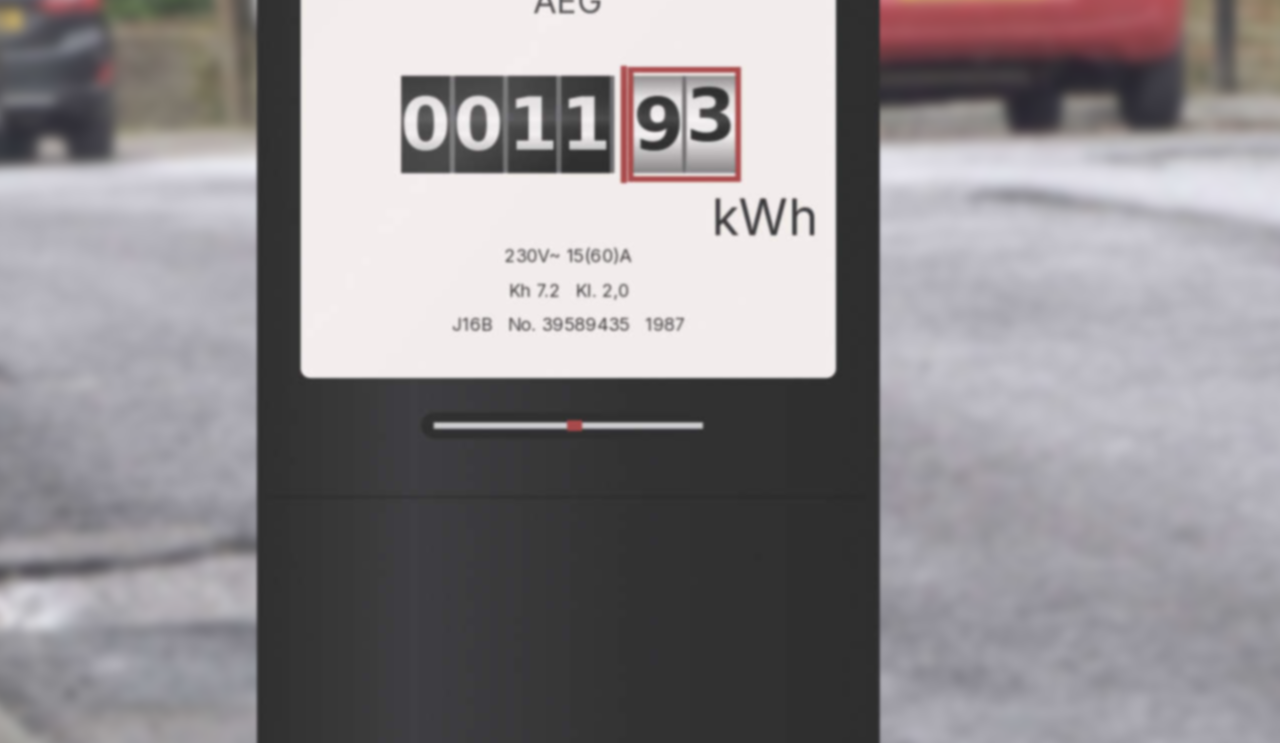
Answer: 11.93 kWh
